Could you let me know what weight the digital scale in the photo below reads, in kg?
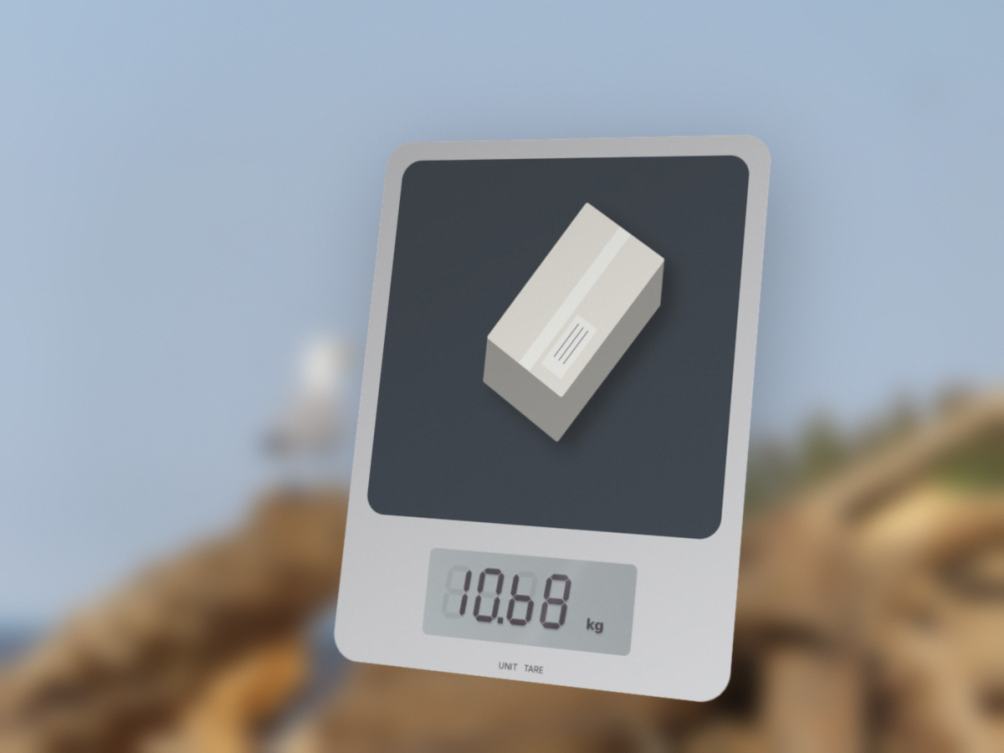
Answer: 10.68 kg
